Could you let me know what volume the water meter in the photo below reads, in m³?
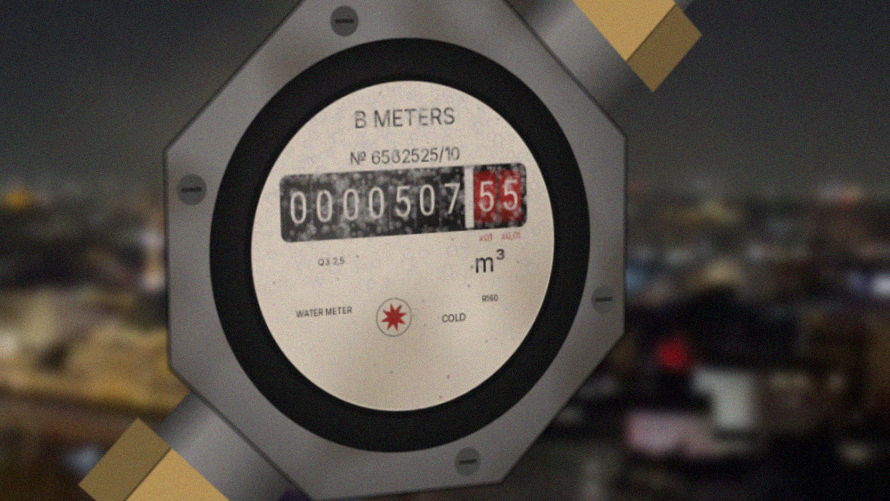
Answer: 507.55 m³
